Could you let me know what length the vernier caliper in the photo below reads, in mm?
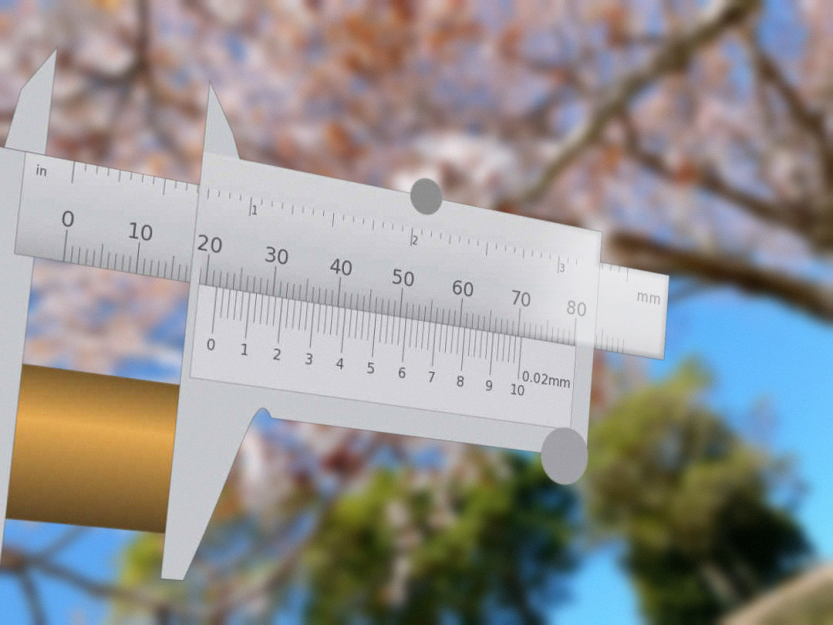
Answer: 21.6 mm
